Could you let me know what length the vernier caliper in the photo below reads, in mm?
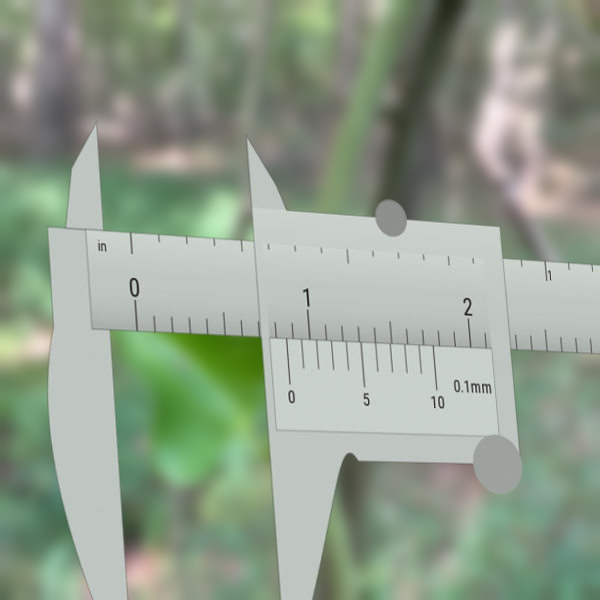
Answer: 8.6 mm
